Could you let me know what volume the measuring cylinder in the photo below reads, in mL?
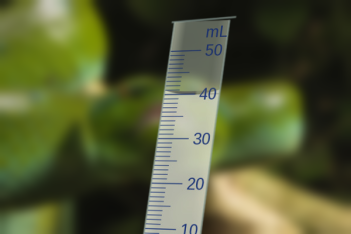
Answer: 40 mL
